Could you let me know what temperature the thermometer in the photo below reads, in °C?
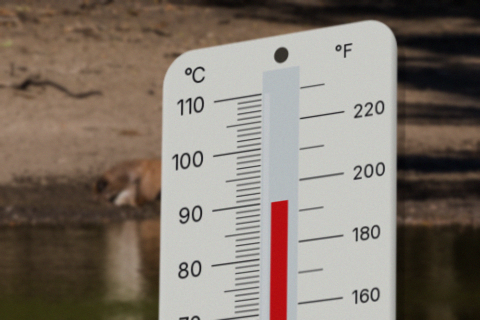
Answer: 90 °C
